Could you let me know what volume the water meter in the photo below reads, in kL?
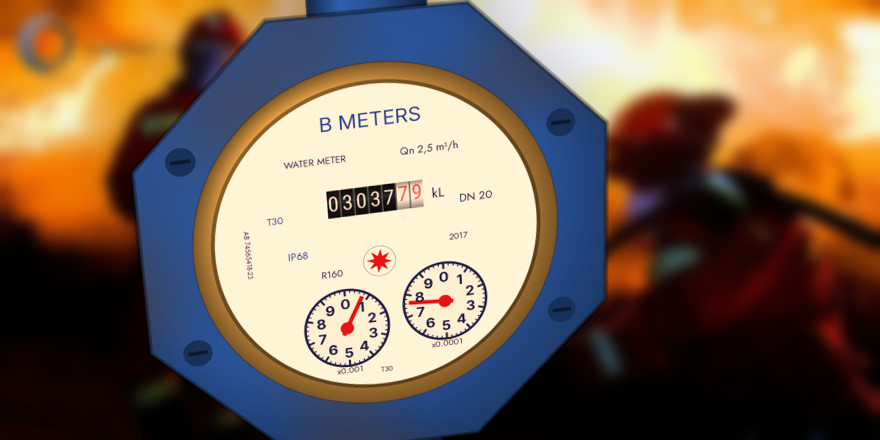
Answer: 3037.7907 kL
